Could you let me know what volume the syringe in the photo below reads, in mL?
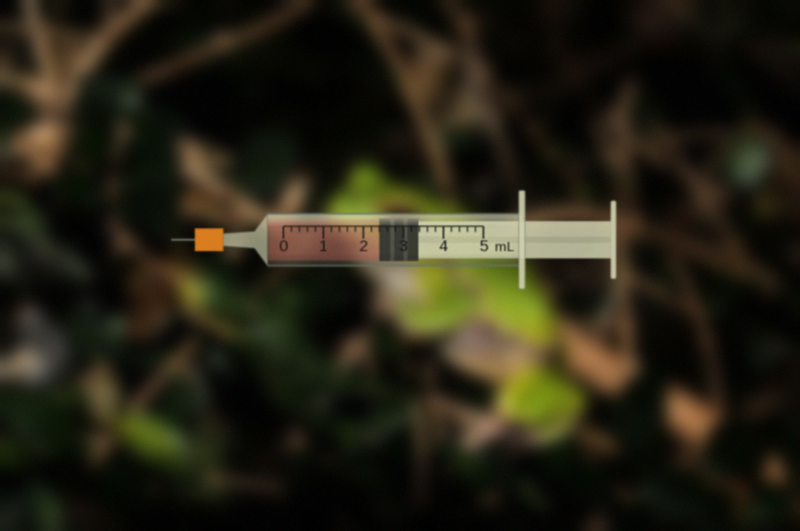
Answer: 2.4 mL
